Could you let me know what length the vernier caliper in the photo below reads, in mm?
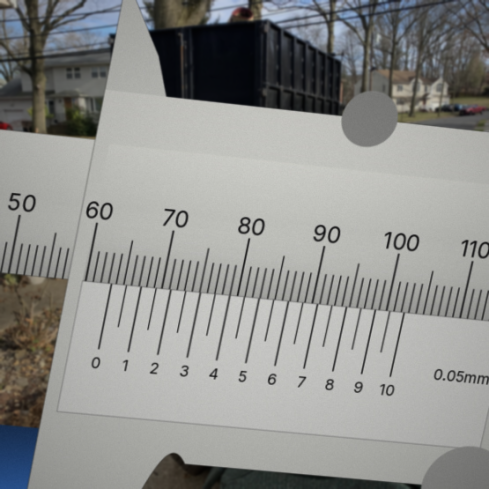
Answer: 63.4 mm
